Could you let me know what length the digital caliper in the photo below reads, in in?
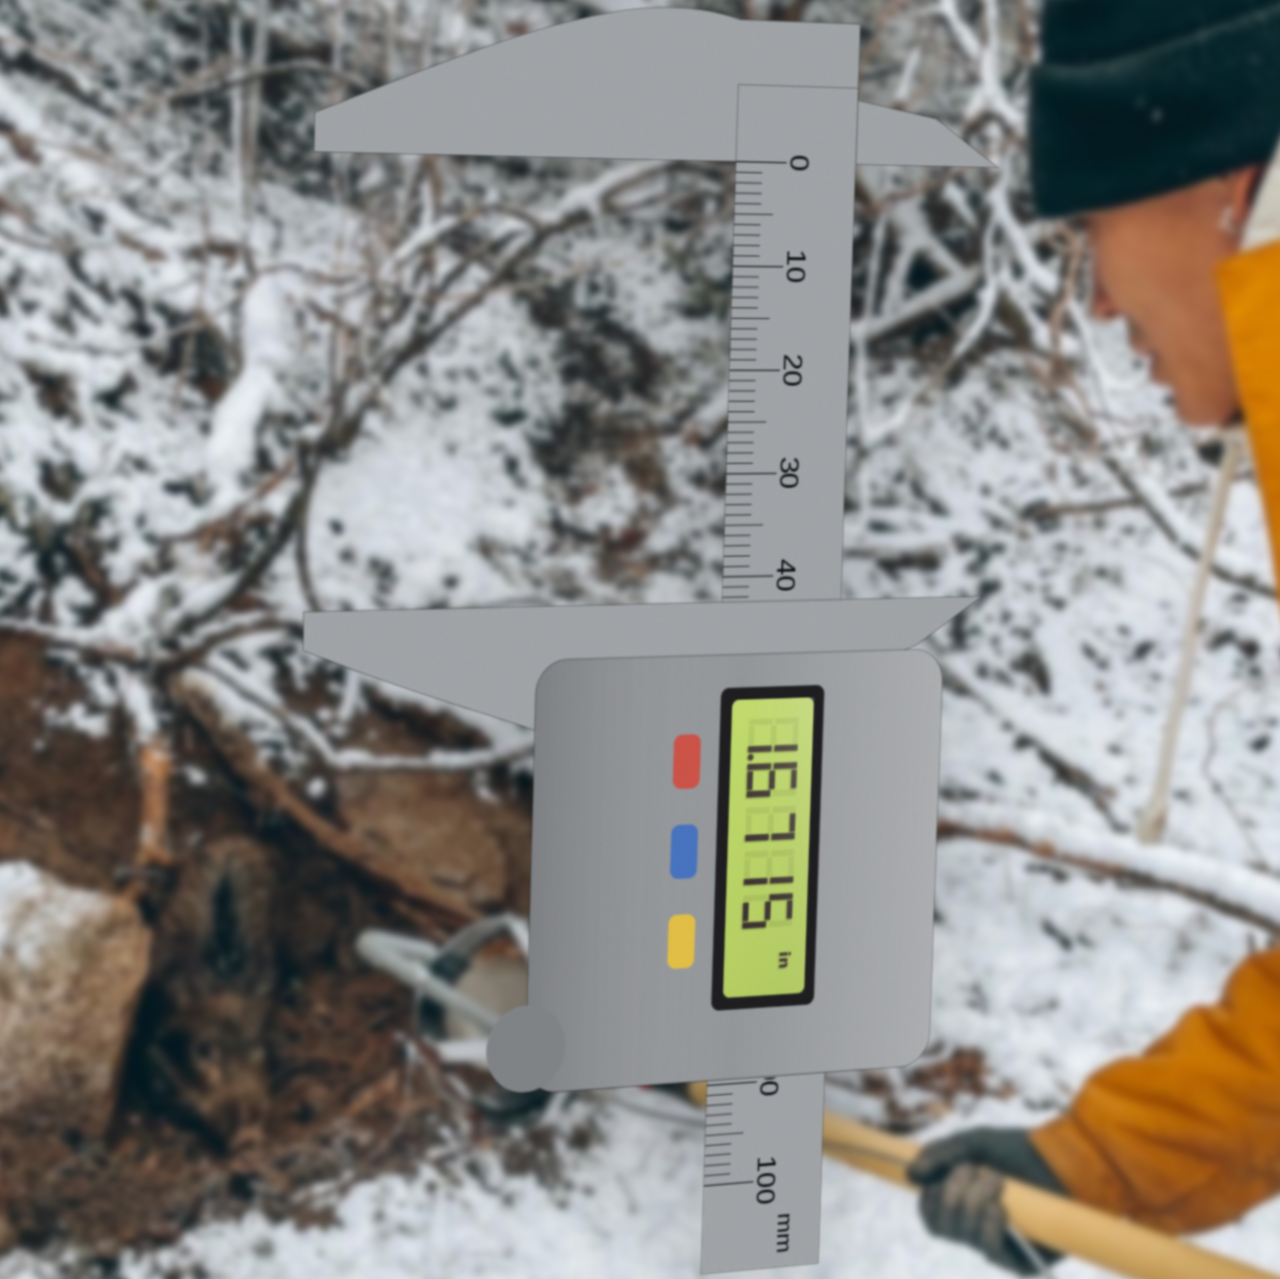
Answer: 1.6715 in
